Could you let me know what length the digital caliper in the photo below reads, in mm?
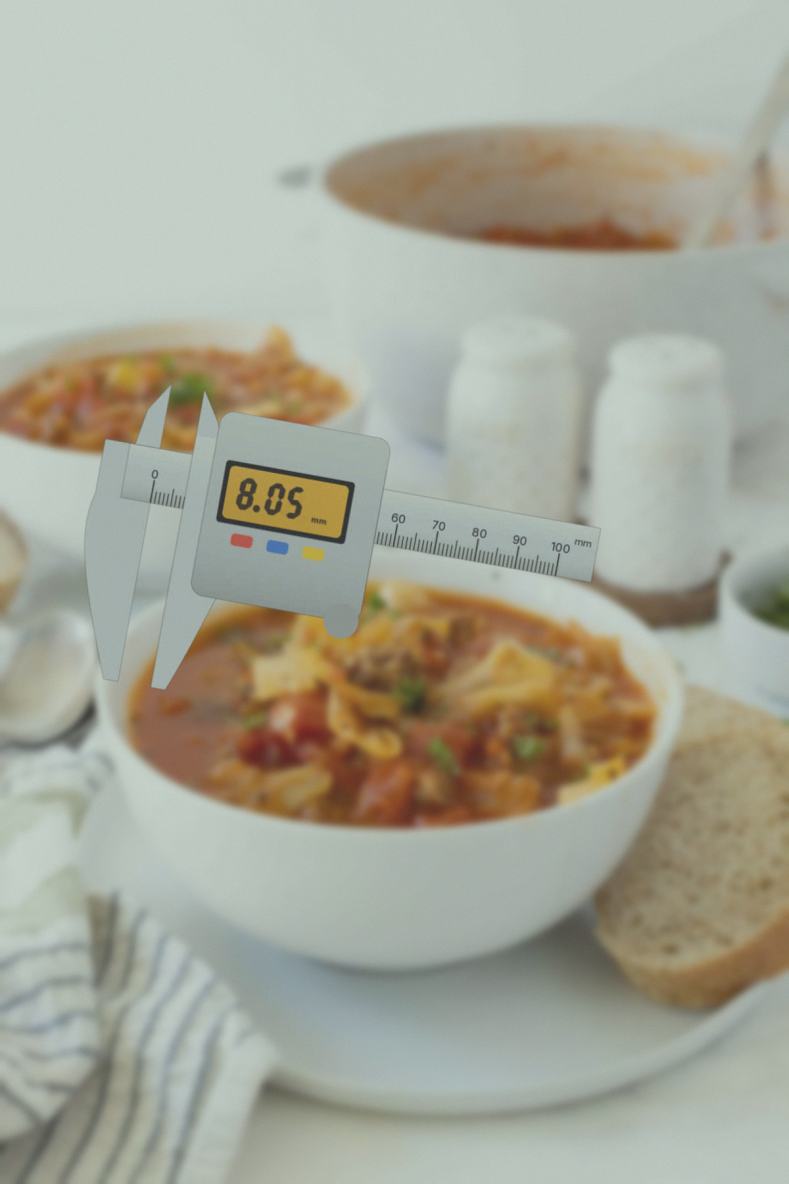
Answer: 8.05 mm
